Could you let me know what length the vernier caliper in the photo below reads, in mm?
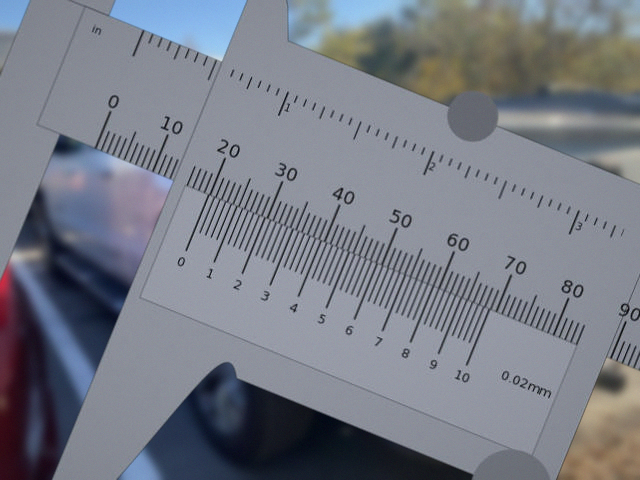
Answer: 19.8 mm
